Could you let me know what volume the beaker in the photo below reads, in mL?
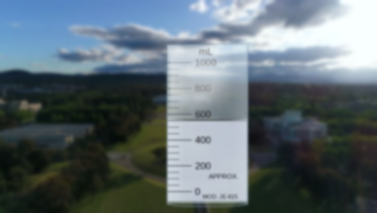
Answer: 550 mL
